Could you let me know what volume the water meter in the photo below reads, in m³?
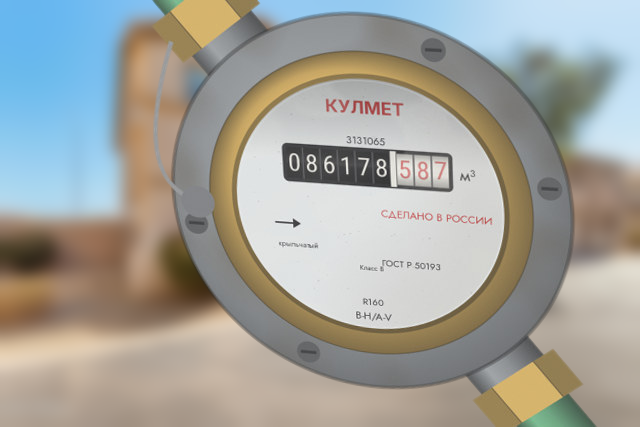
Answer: 86178.587 m³
